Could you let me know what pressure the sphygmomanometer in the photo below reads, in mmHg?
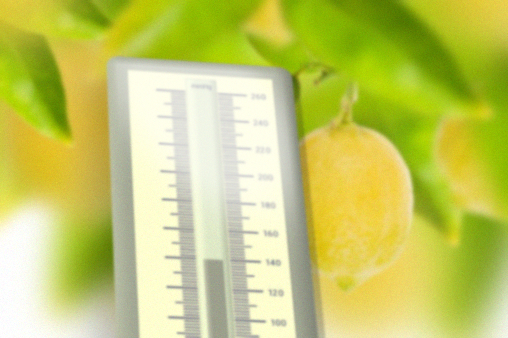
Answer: 140 mmHg
